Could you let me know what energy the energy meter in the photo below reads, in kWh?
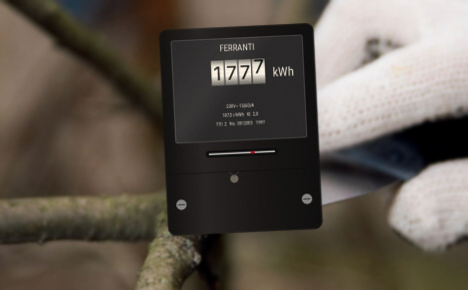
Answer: 1777 kWh
